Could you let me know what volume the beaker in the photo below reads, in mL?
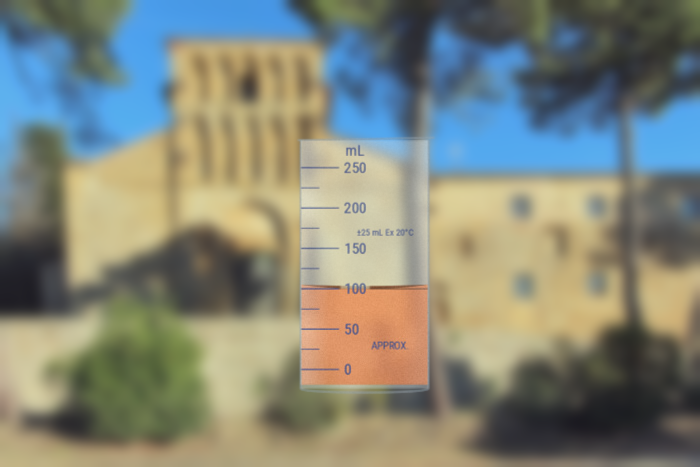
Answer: 100 mL
